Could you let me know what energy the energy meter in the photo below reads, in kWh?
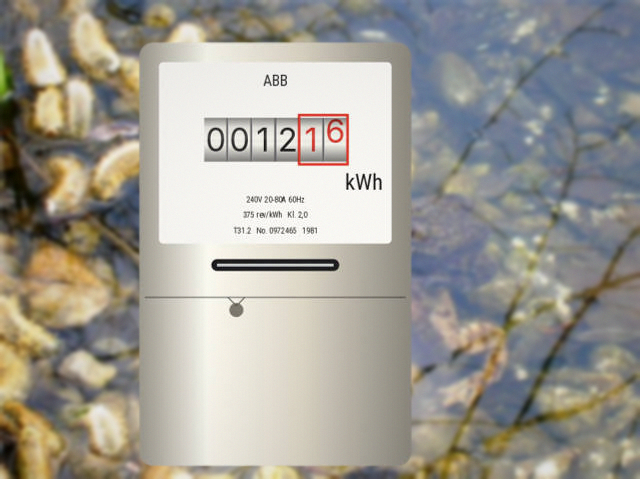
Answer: 12.16 kWh
